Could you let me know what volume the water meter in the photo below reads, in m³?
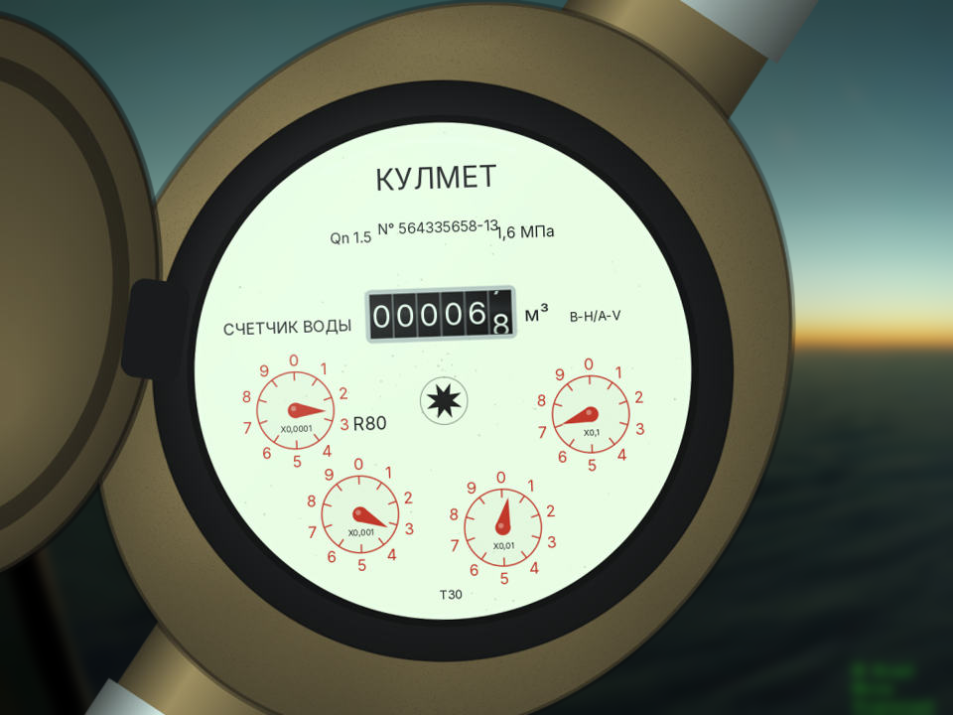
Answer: 67.7032 m³
